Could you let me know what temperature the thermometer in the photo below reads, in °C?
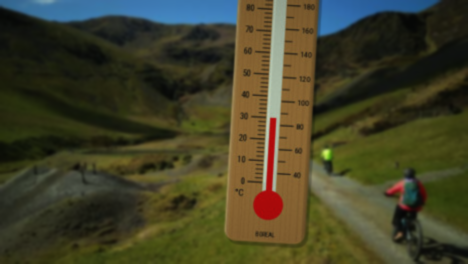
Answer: 30 °C
